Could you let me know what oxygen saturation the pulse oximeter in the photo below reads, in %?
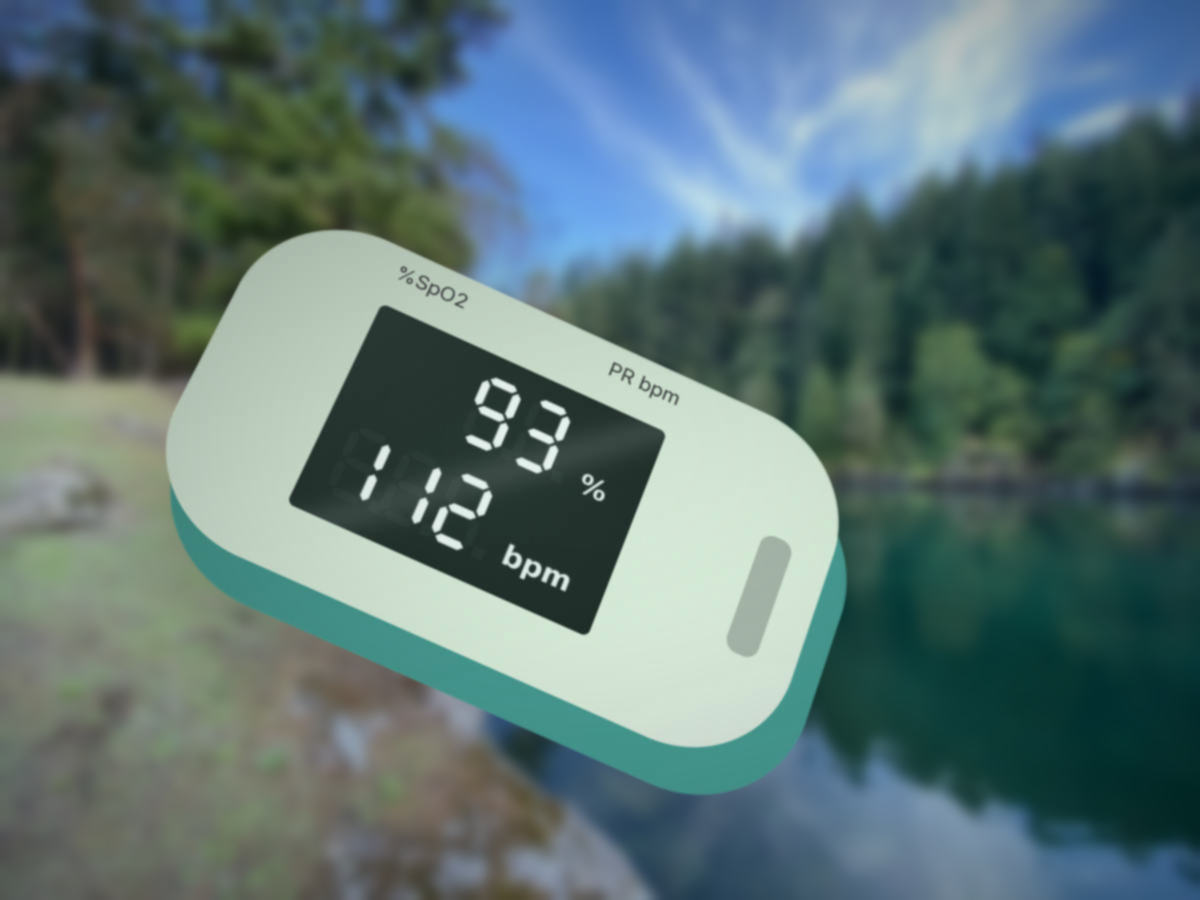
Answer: 93 %
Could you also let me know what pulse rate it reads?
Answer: 112 bpm
